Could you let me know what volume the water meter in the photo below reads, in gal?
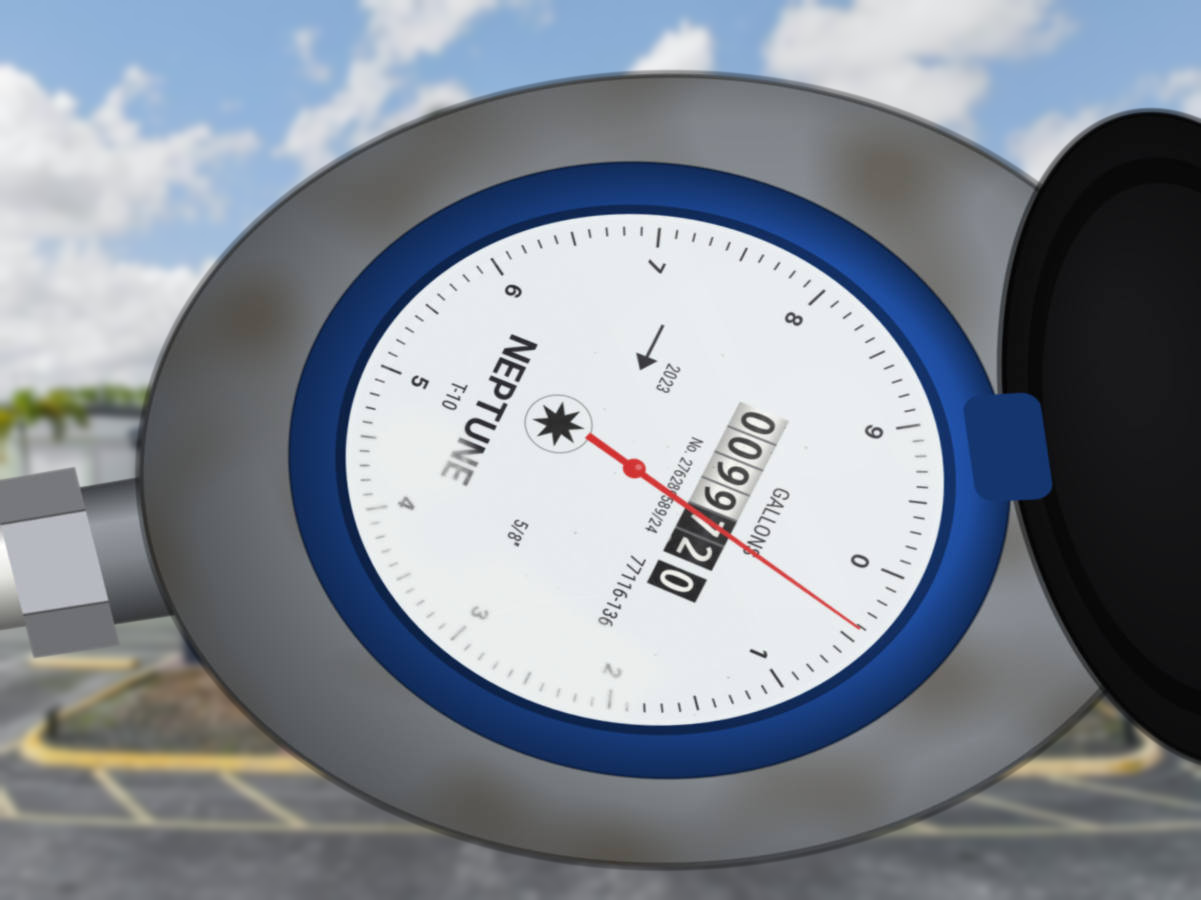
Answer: 99720.4 gal
